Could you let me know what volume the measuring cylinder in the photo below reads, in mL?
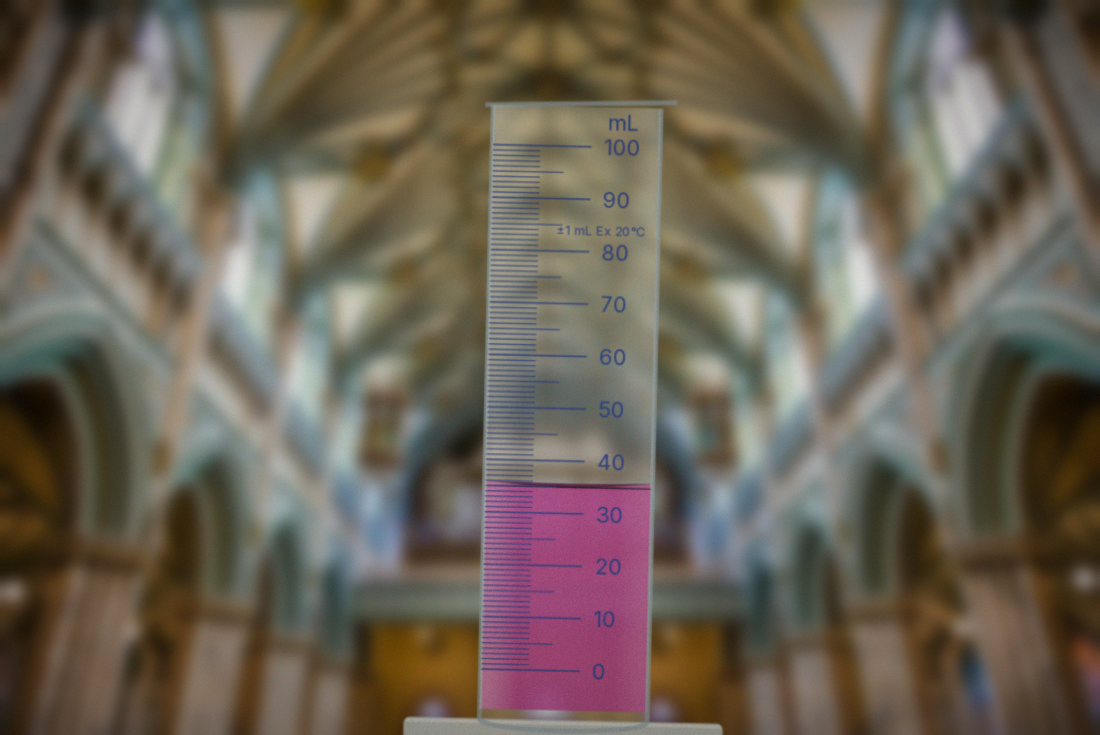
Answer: 35 mL
